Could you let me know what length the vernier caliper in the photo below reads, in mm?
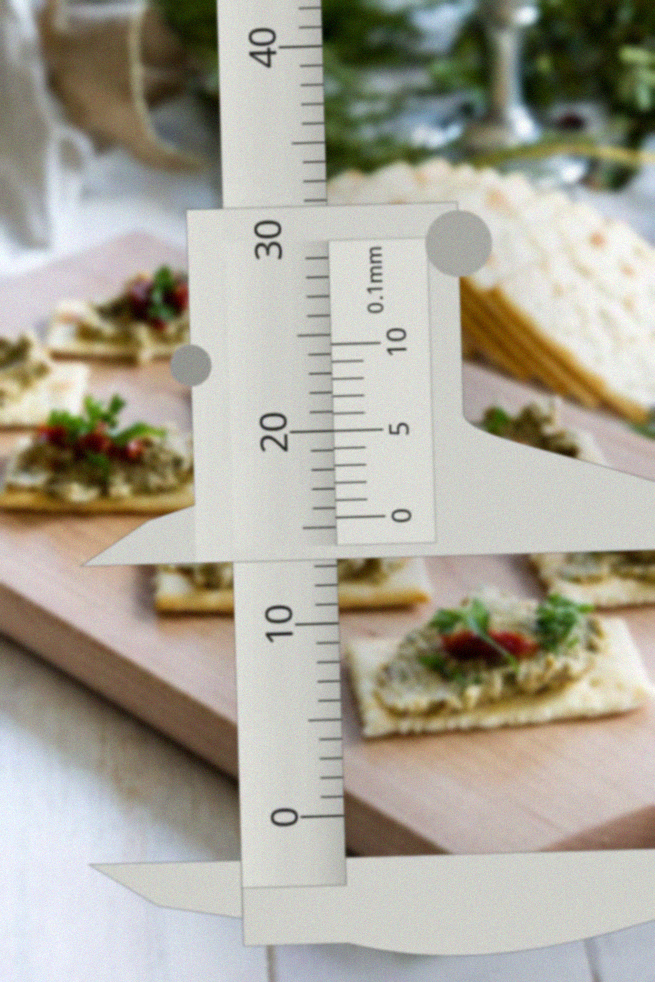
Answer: 15.5 mm
